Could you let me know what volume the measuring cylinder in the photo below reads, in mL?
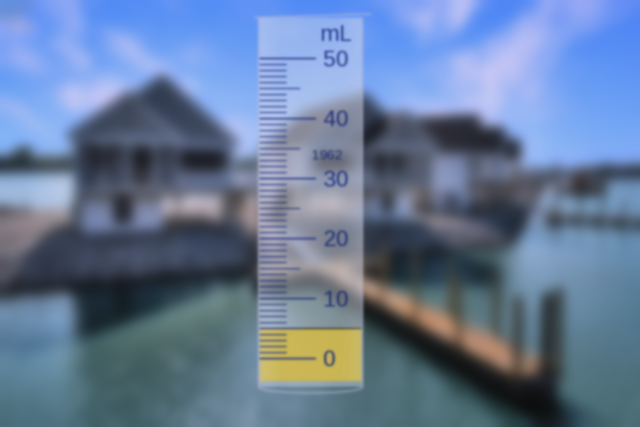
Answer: 5 mL
